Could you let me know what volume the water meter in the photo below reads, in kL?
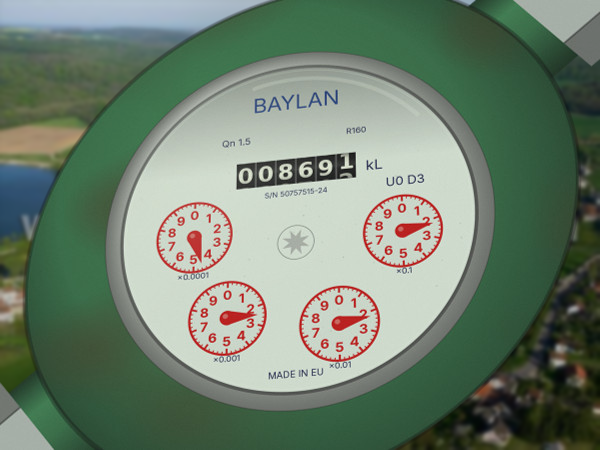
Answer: 8691.2224 kL
